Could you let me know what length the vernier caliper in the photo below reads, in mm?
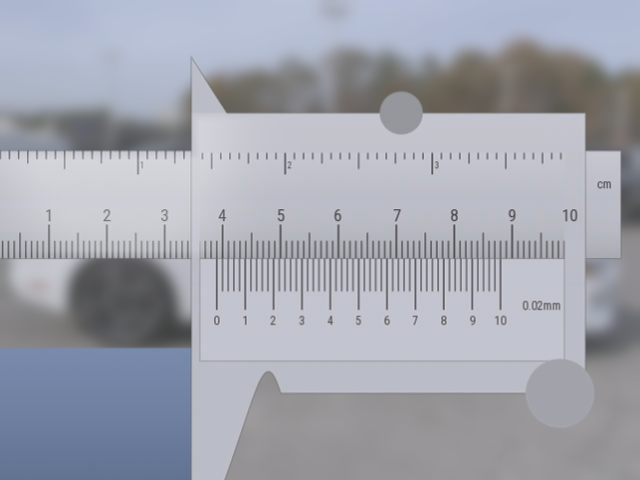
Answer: 39.0 mm
